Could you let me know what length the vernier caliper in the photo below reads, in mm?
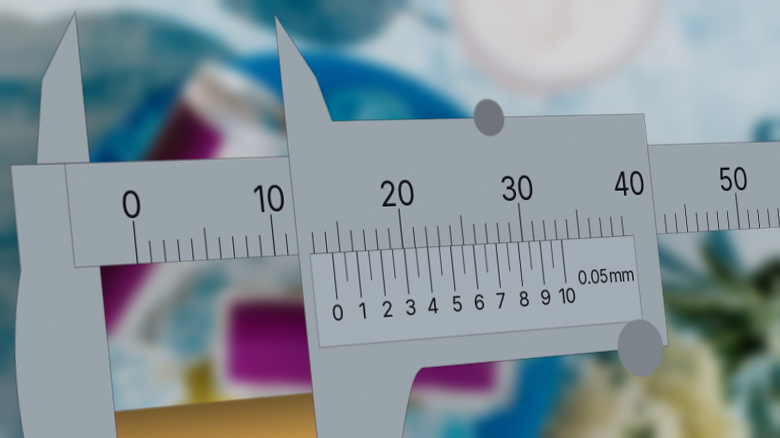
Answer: 14.4 mm
